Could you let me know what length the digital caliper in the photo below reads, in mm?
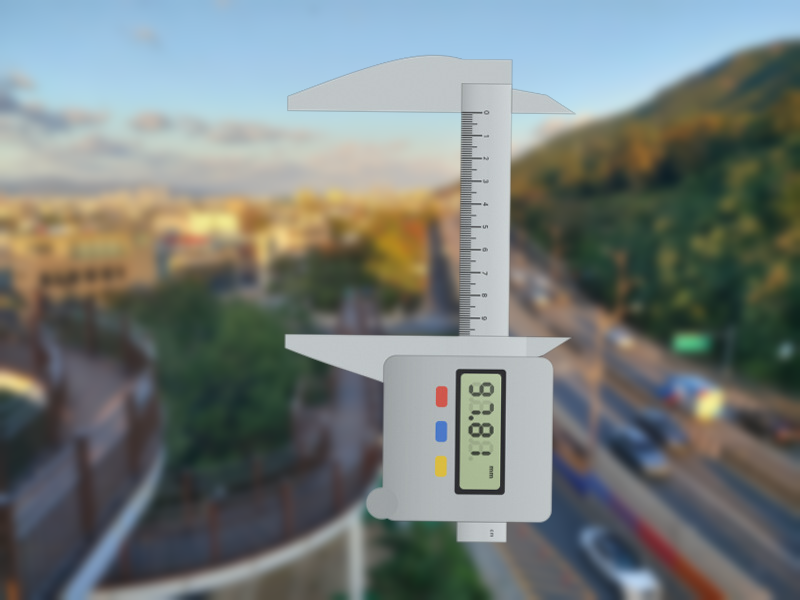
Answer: 97.81 mm
